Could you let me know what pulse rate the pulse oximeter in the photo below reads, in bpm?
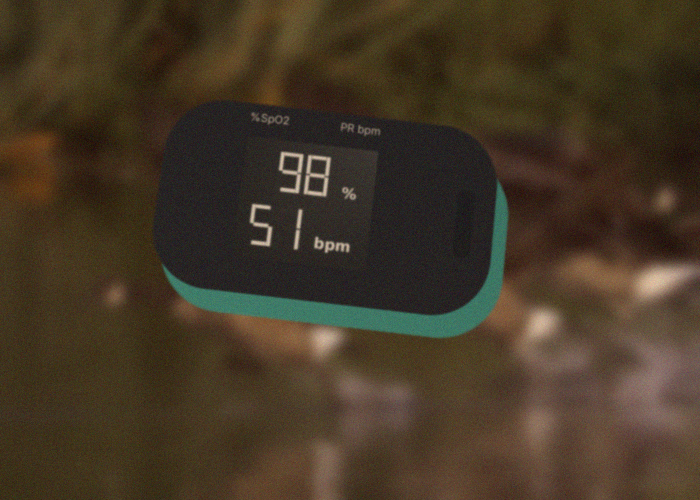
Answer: 51 bpm
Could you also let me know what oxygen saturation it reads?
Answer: 98 %
